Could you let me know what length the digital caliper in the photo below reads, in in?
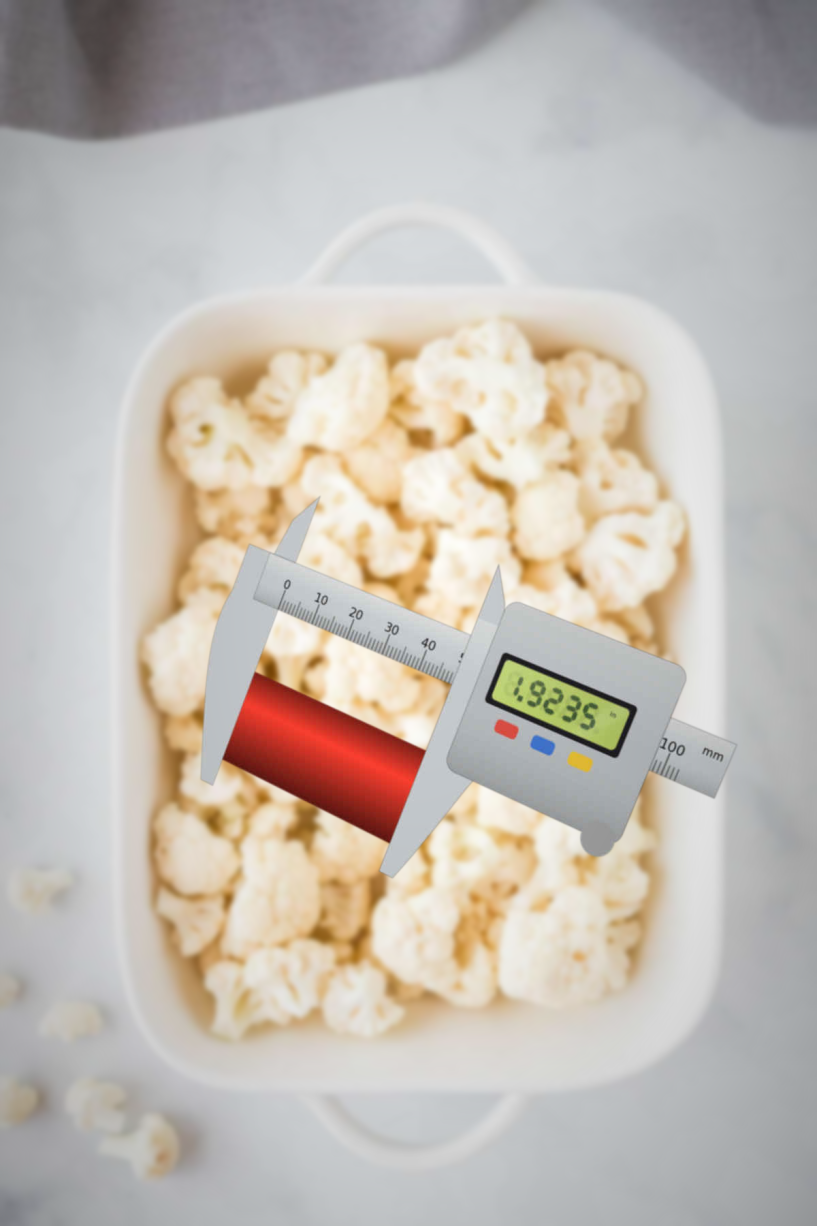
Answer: 1.9235 in
